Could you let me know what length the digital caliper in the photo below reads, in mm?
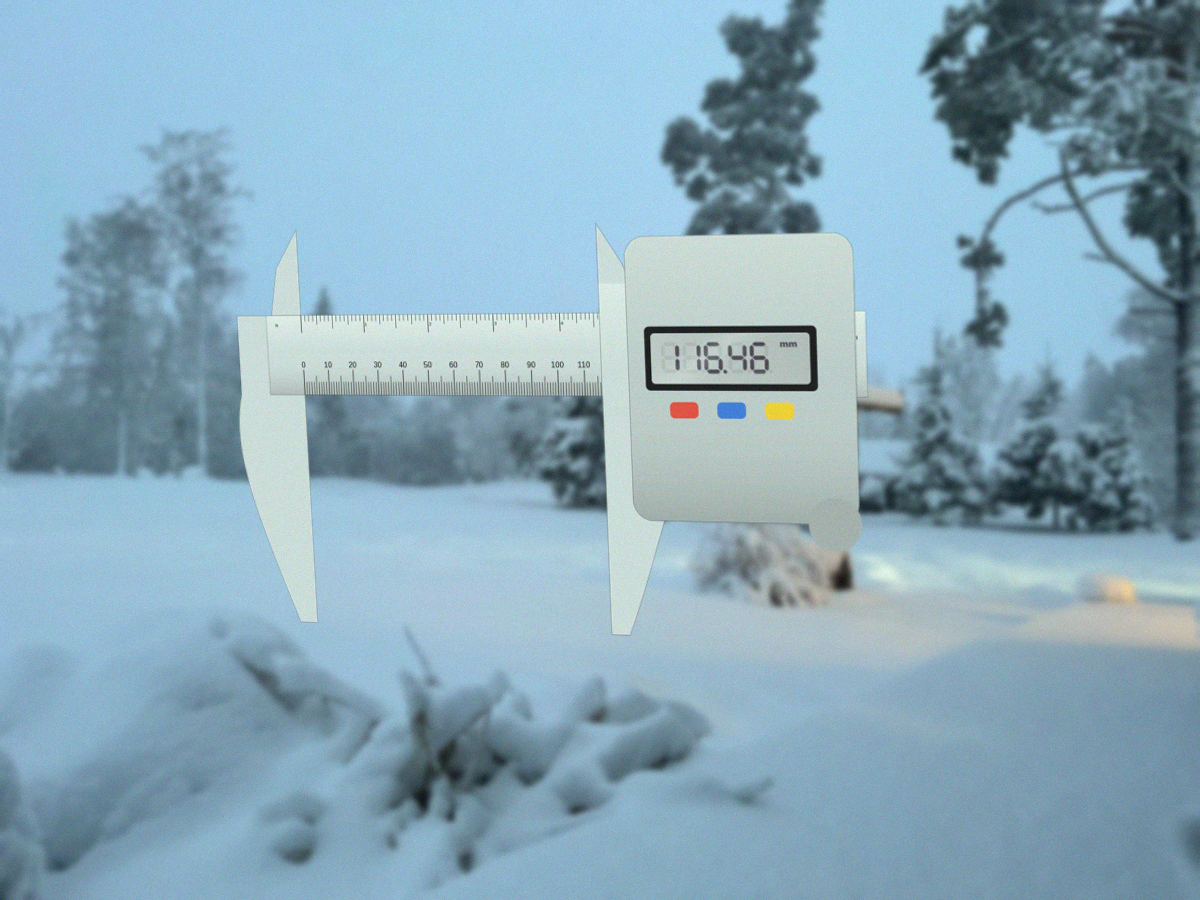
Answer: 116.46 mm
